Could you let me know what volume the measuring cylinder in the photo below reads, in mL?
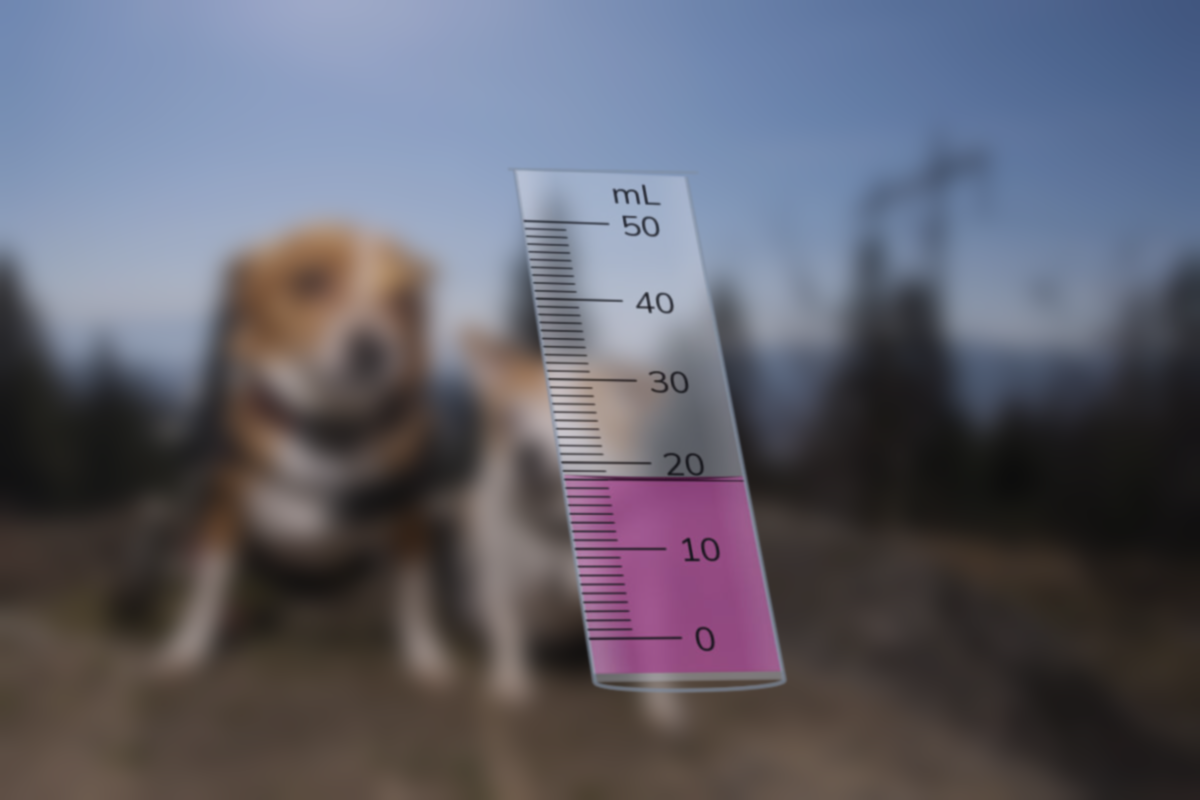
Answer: 18 mL
